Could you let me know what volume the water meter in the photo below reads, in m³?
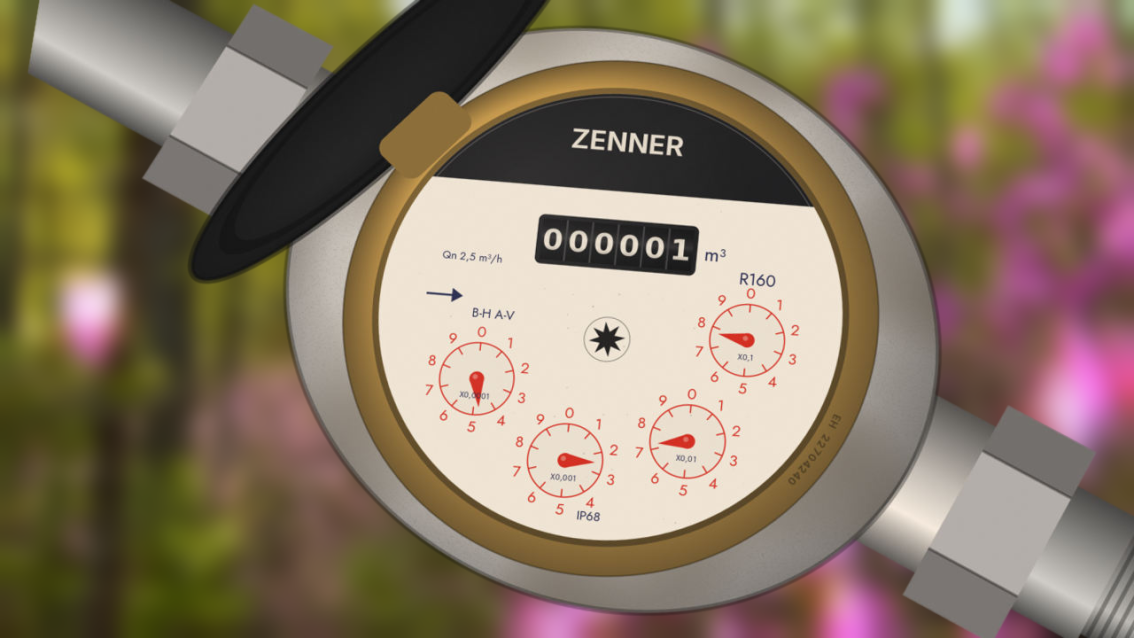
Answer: 1.7724 m³
